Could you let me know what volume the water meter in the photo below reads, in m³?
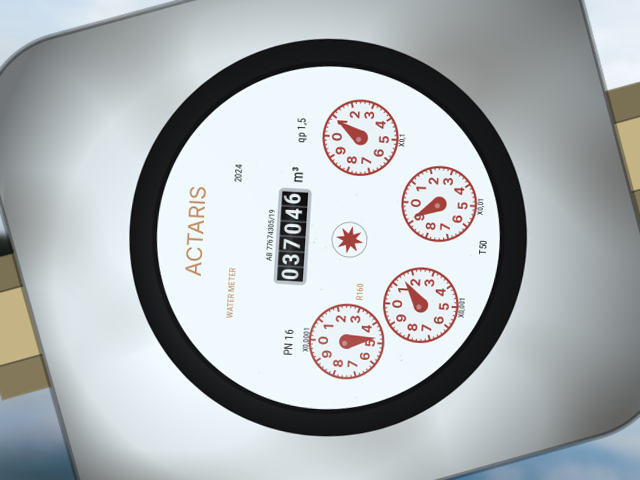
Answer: 37046.0914 m³
